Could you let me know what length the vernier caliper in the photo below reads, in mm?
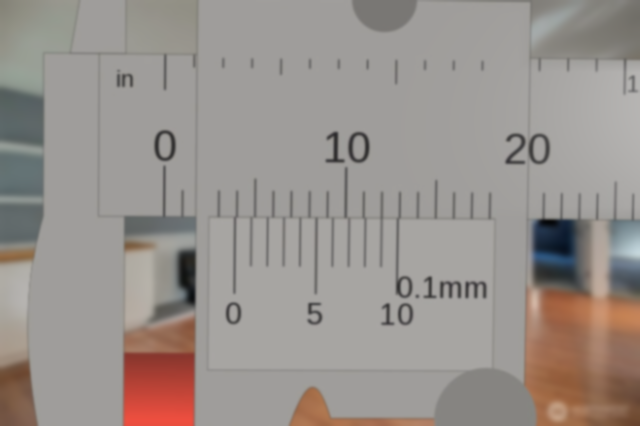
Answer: 3.9 mm
